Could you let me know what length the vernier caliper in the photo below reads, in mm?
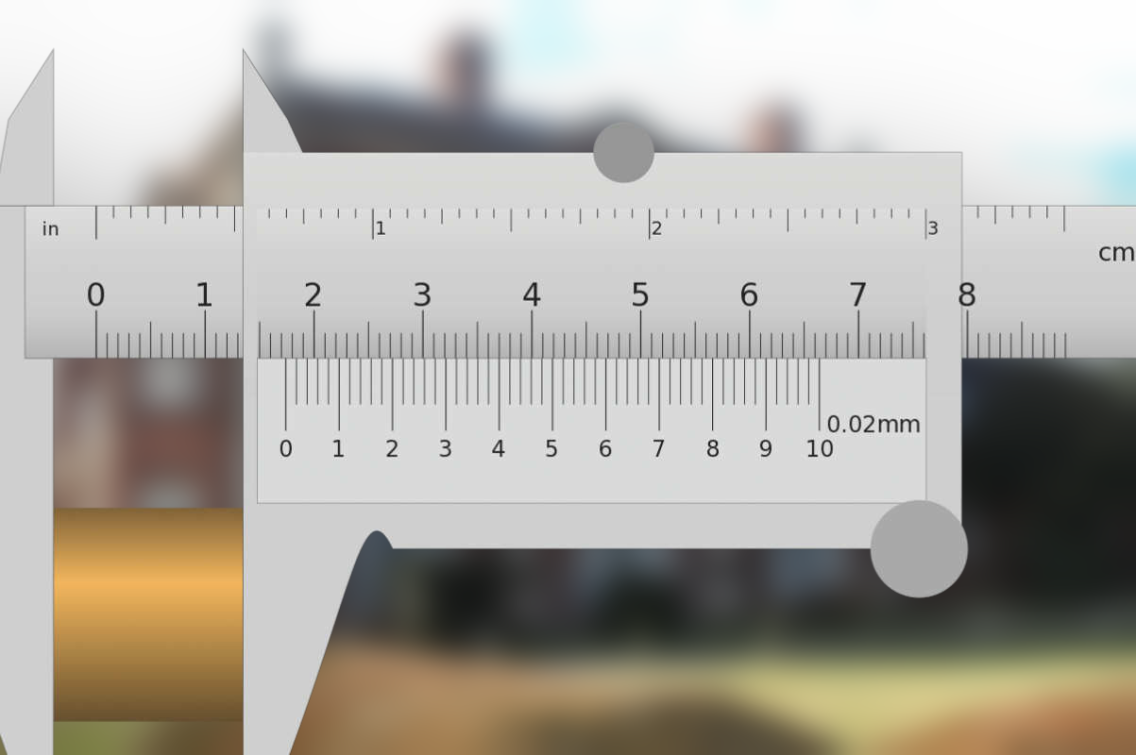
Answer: 17.4 mm
